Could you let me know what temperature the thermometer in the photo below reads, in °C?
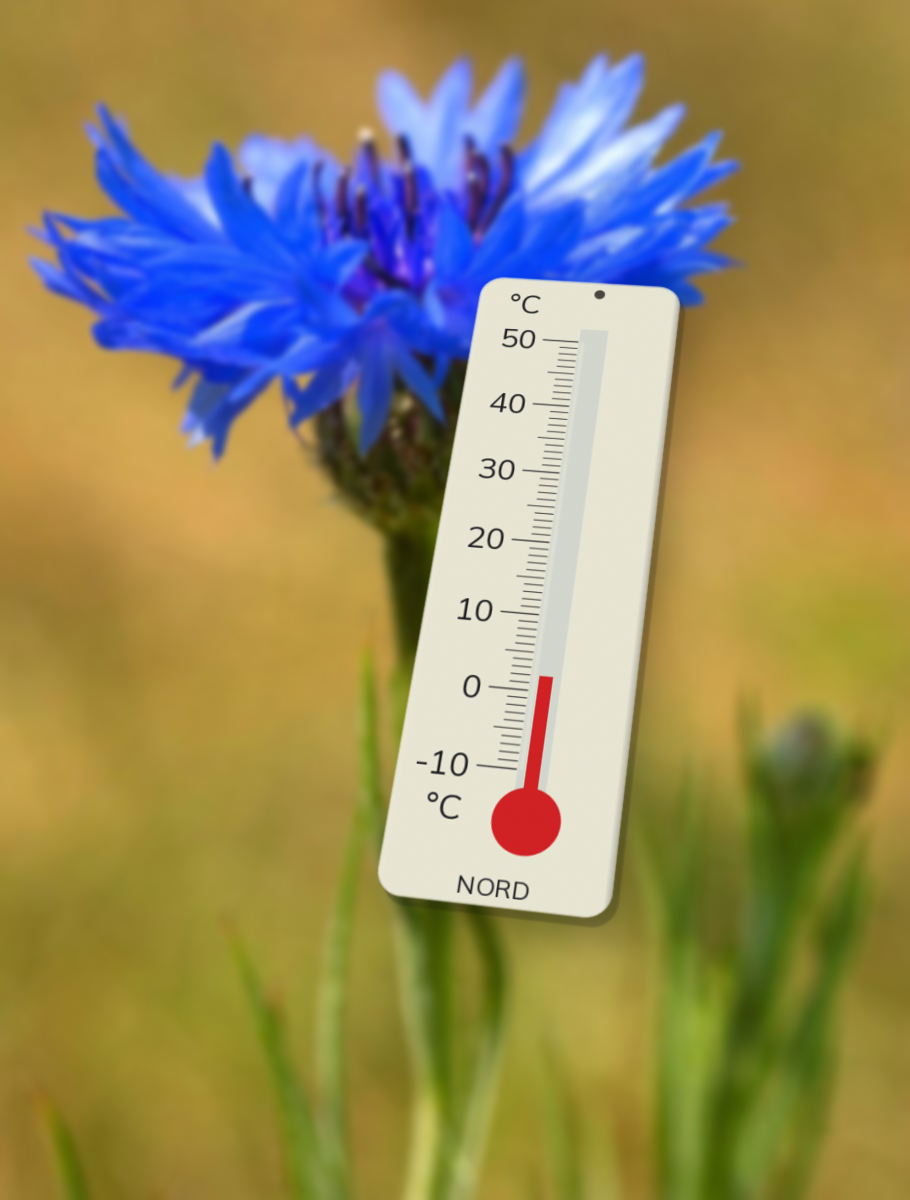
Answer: 2 °C
